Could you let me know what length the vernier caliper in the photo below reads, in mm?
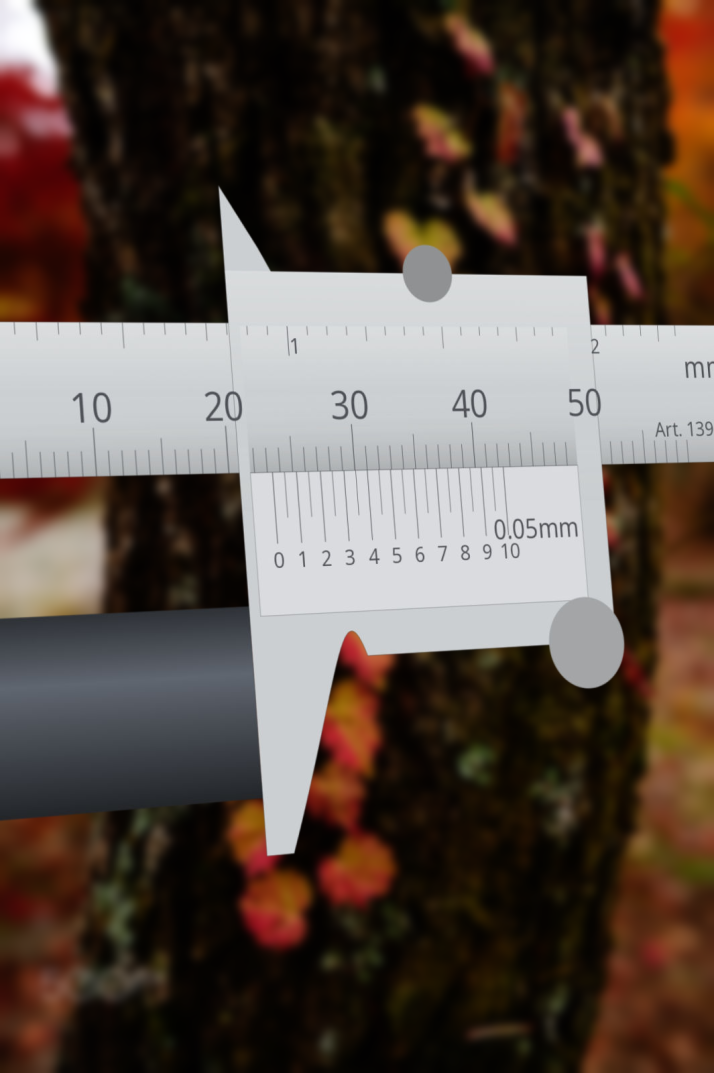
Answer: 23.4 mm
